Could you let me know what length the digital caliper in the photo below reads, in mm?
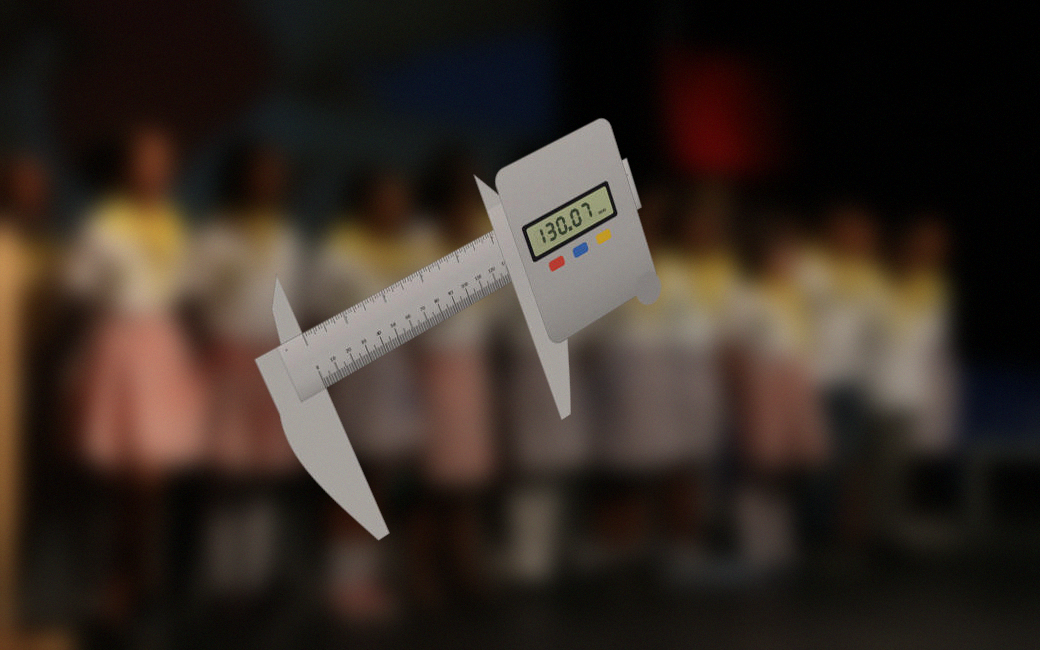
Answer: 130.07 mm
